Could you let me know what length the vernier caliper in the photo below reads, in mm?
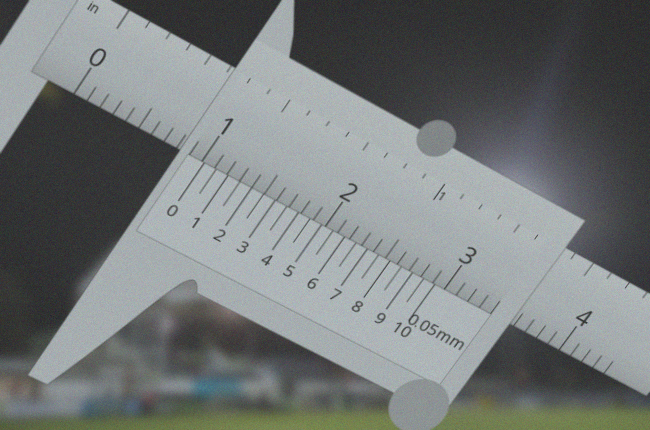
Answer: 10.2 mm
